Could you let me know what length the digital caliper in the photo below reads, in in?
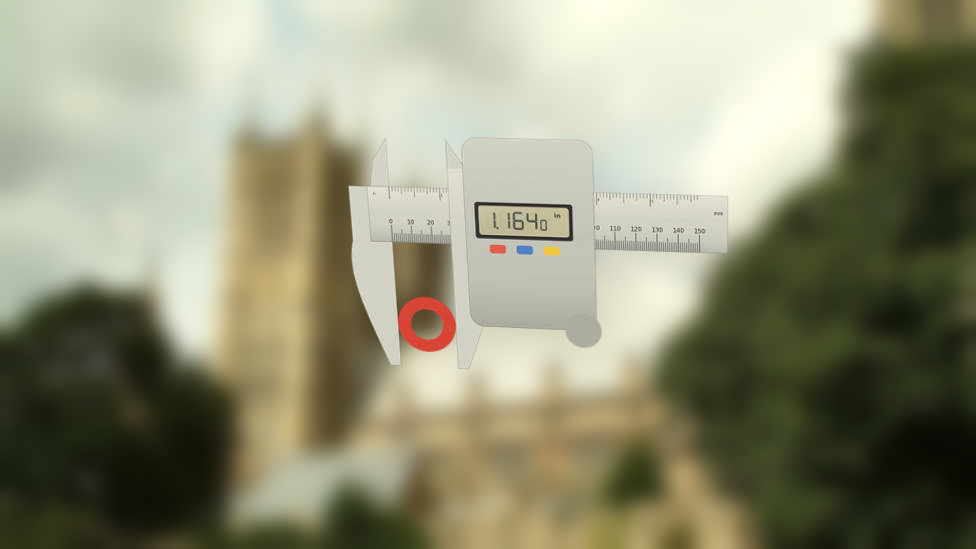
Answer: 1.1640 in
